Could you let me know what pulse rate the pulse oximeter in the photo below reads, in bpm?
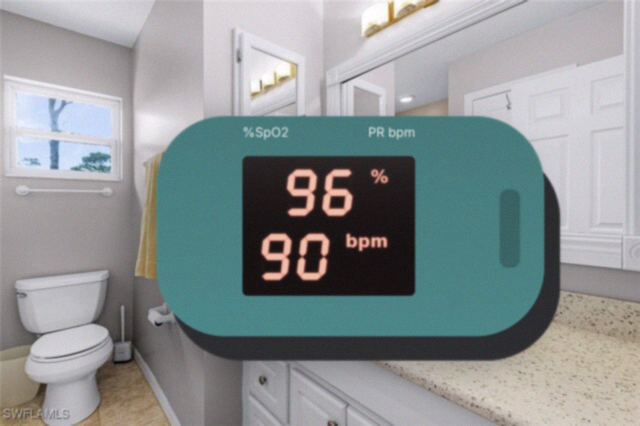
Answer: 90 bpm
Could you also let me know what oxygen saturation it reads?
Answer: 96 %
